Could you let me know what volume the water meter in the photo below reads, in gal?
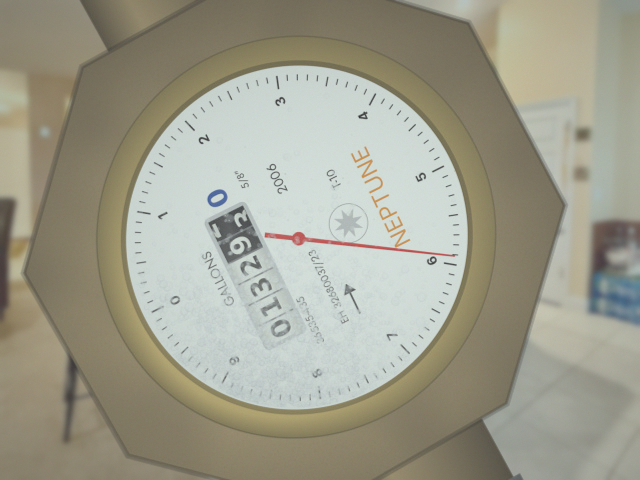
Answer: 132925.9 gal
